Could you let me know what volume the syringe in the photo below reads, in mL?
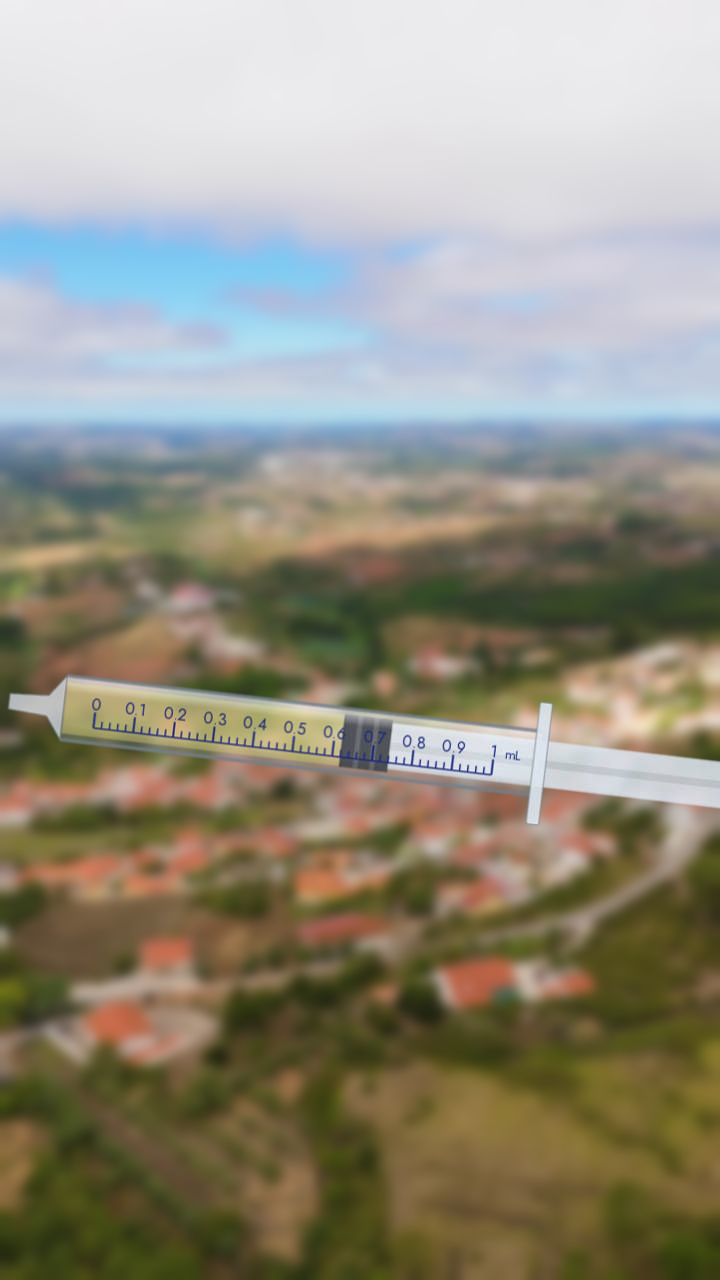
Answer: 0.62 mL
